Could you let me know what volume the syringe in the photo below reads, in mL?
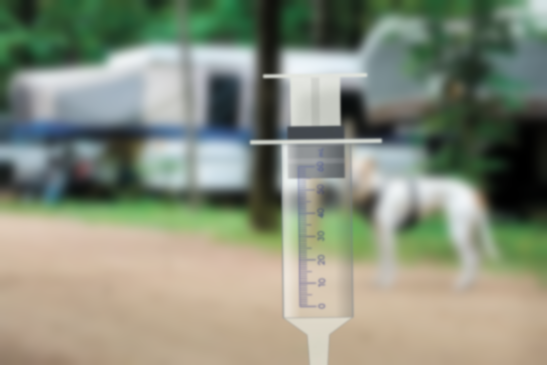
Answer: 55 mL
